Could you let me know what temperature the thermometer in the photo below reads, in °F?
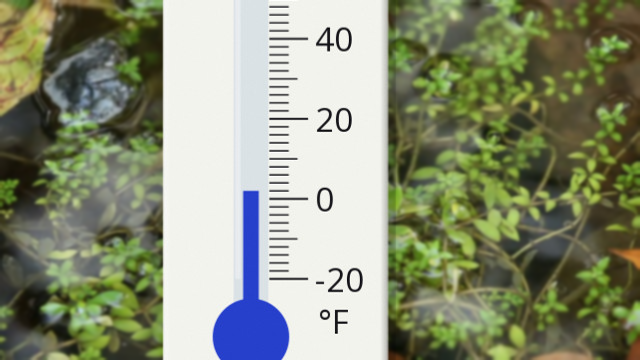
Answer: 2 °F
